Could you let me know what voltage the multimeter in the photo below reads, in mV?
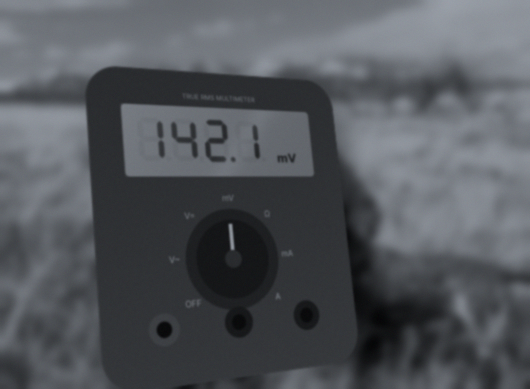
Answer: 142.1 mV
